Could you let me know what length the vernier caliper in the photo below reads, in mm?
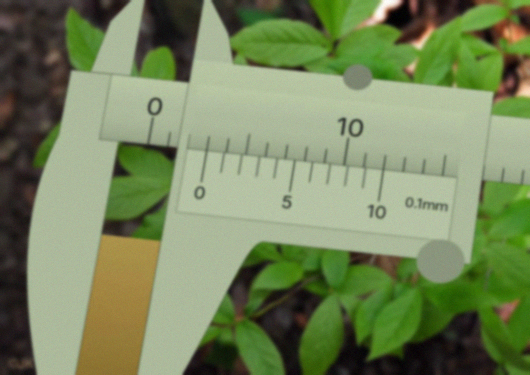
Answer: 3.0 mm
